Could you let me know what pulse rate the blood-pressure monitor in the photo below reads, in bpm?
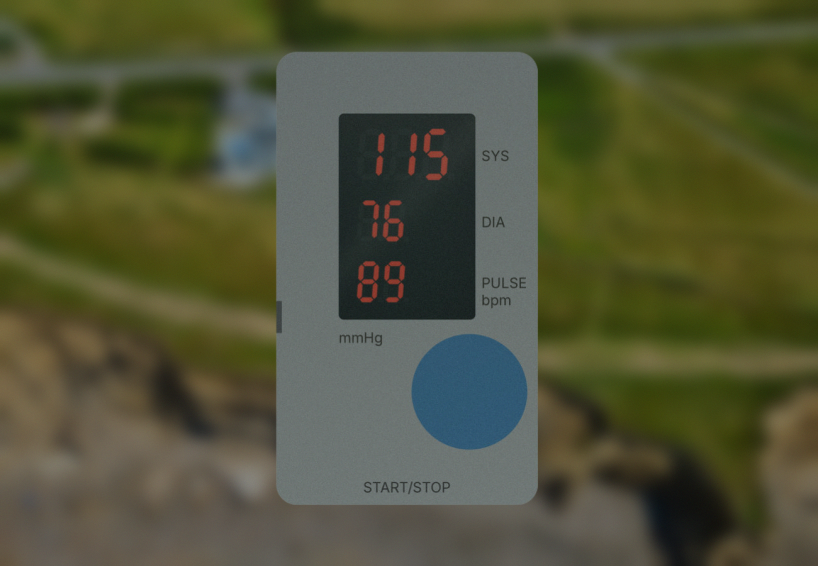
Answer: 89 bpm
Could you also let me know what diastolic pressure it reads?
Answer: 76 mmHg
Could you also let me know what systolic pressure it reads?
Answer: 115 mmHg
